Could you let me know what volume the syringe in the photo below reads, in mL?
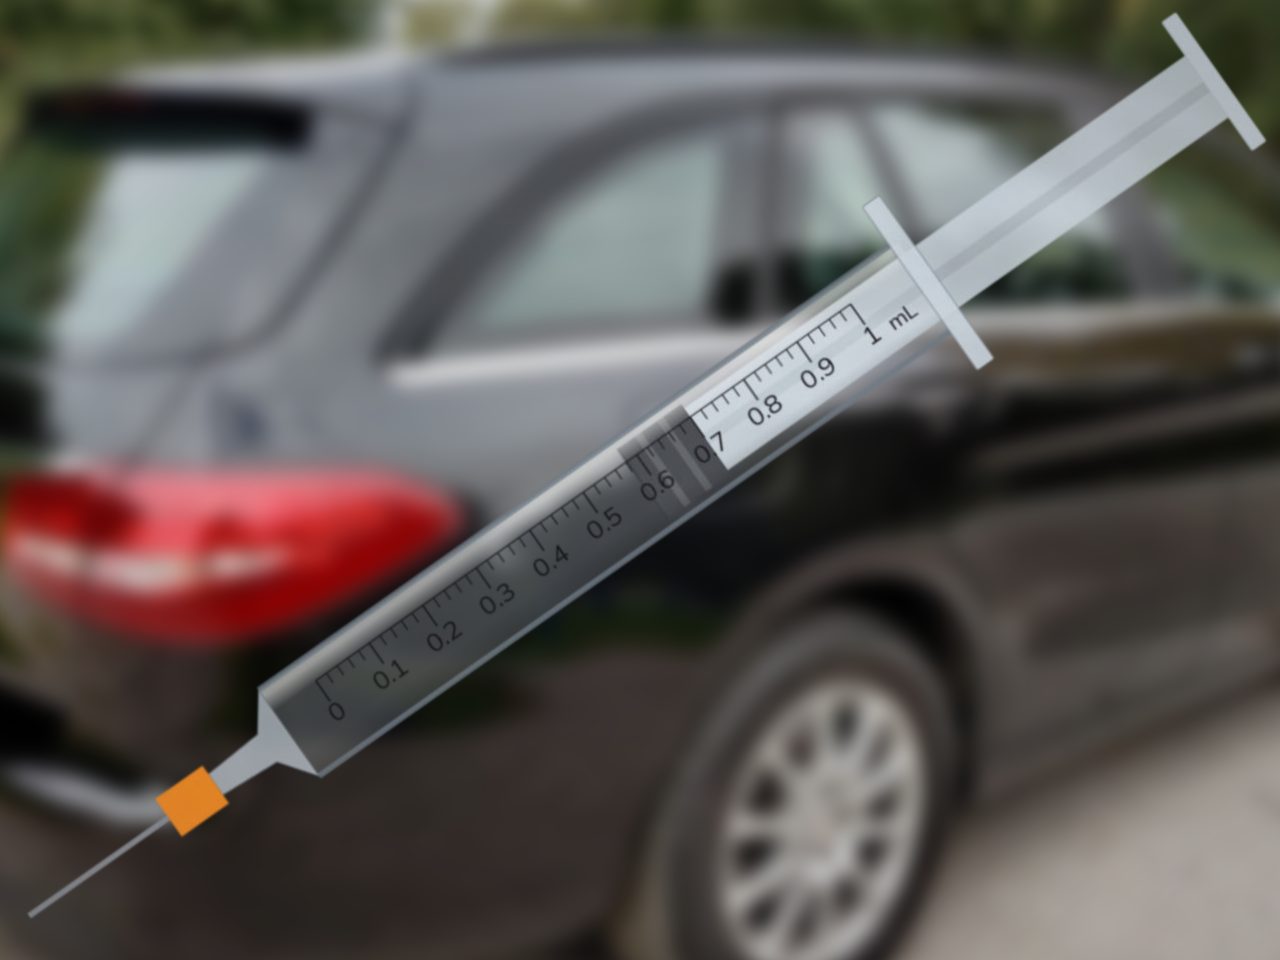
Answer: 0.58 mL
